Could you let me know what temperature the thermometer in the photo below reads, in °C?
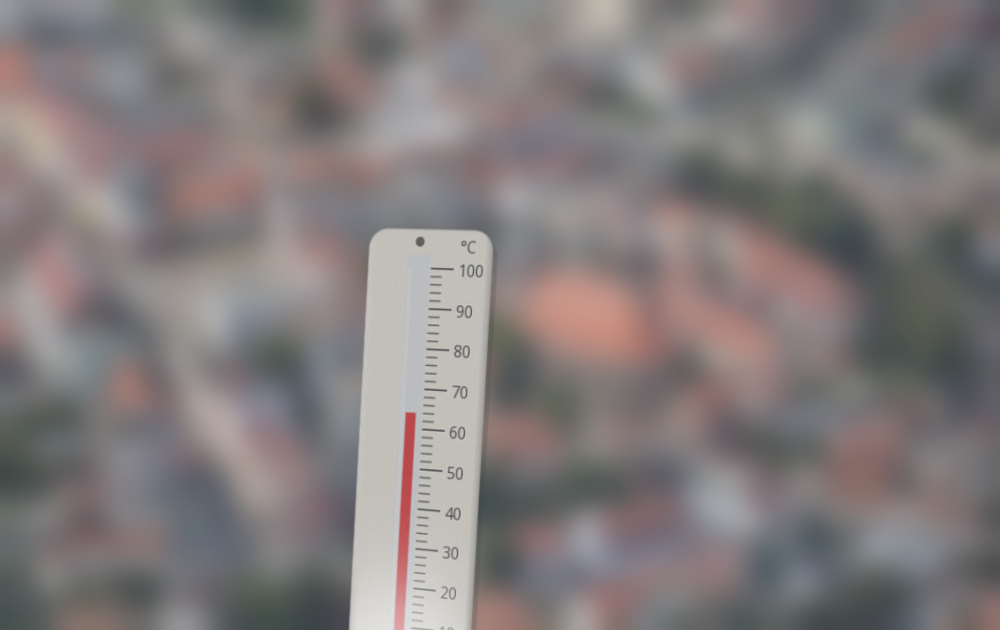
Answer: 64 °C
